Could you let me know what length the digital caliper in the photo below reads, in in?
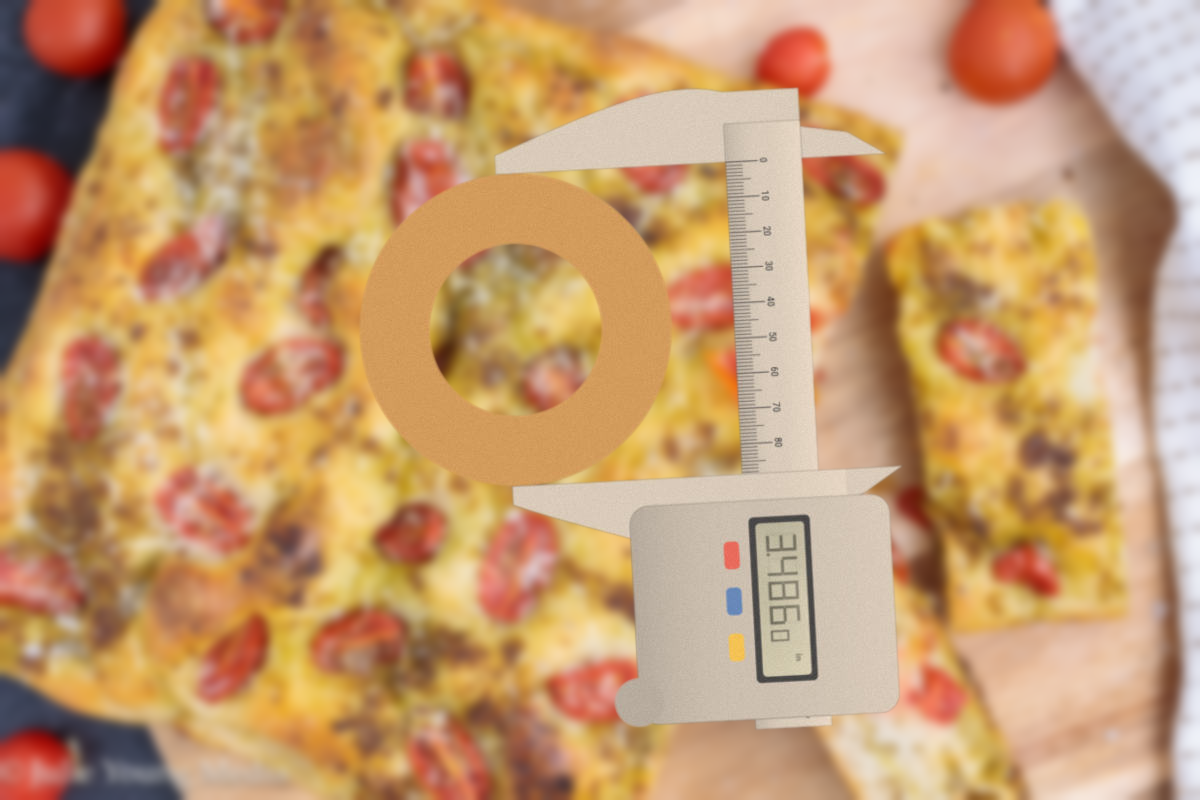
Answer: 3.4860 in
